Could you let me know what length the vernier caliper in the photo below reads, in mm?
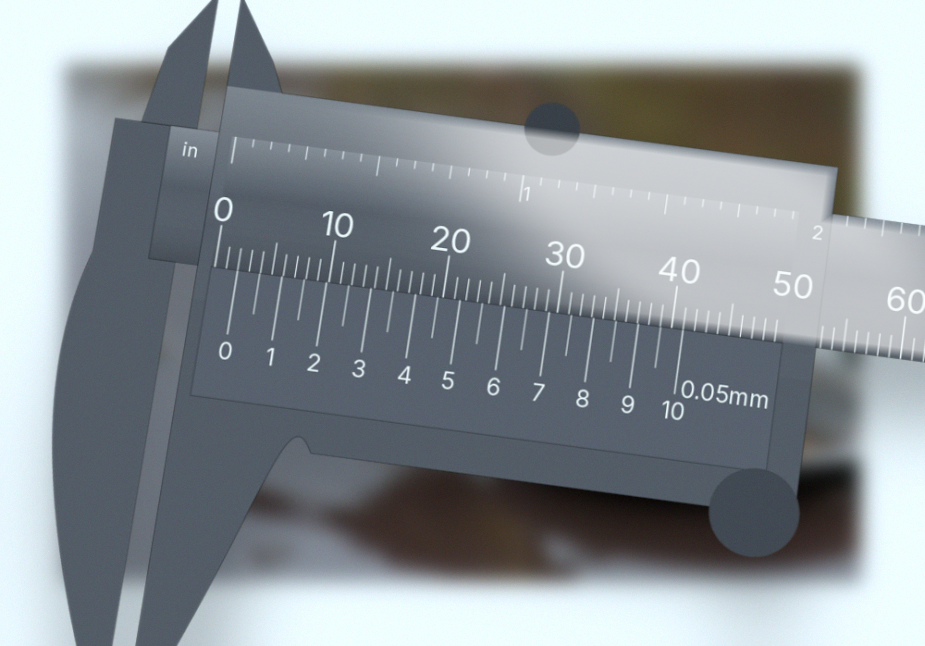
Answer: 2.0 mm
